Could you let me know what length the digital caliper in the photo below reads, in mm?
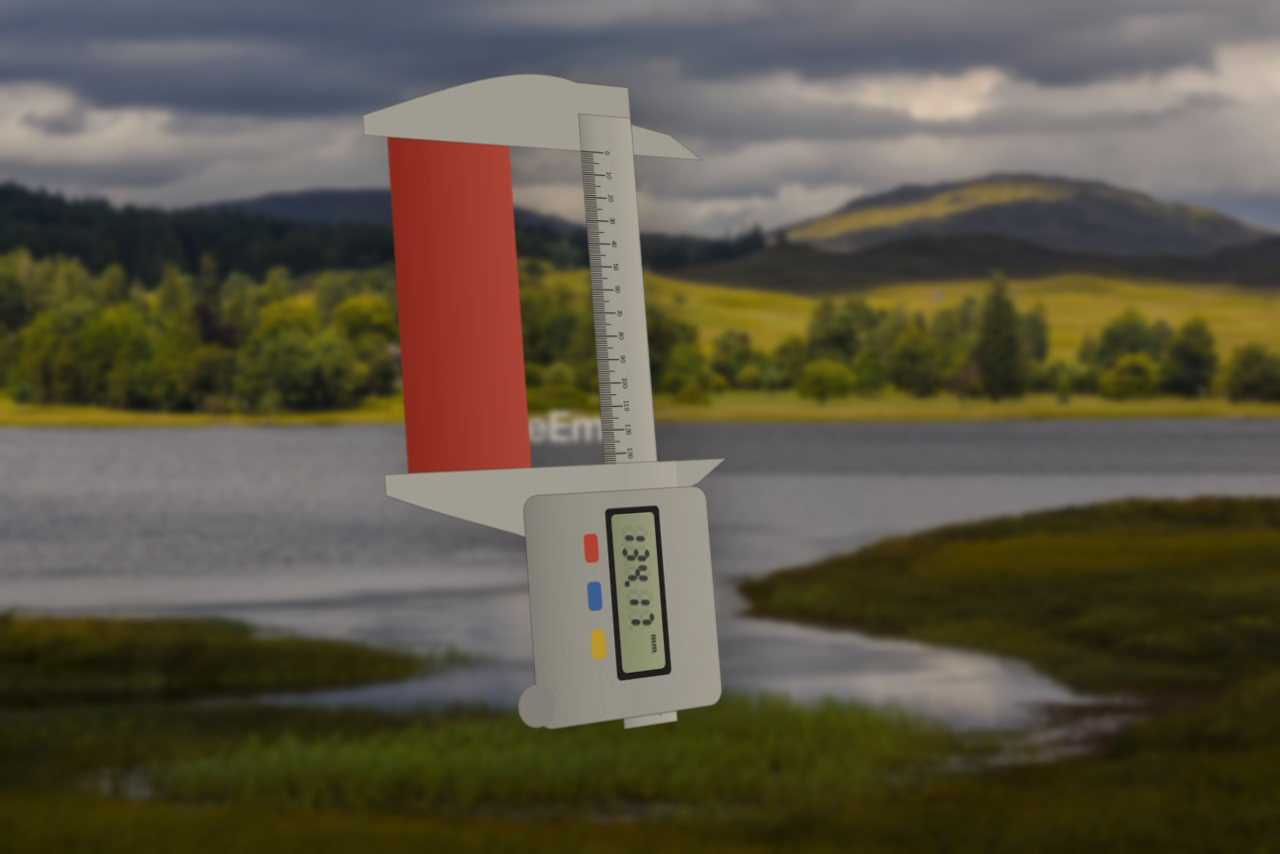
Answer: 134.17 mm
